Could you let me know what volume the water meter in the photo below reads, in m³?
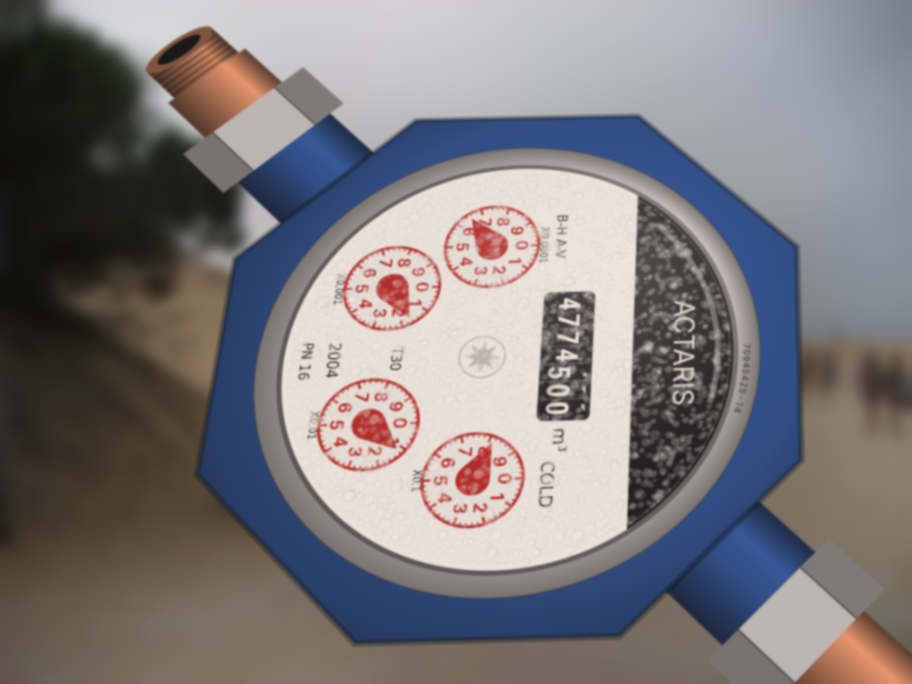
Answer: 4774499.8116 m³
